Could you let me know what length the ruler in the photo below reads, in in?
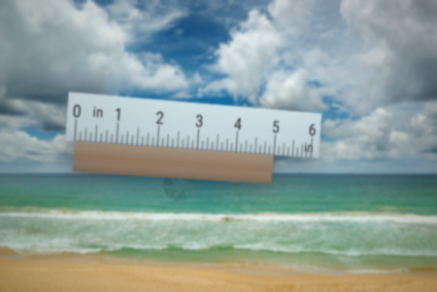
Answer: 5 in
